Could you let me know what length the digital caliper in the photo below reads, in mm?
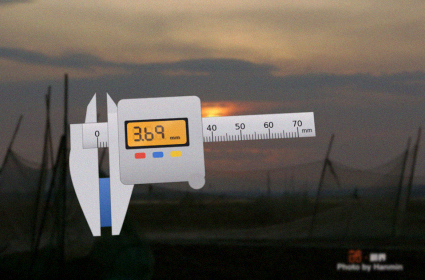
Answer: 3.69 mm
